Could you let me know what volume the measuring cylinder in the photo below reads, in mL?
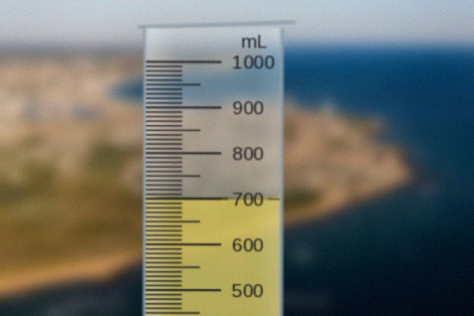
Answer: 700 mL
